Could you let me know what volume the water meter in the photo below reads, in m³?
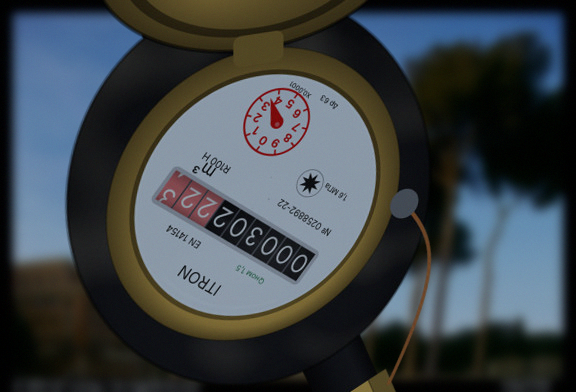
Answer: 302.2233 m³
